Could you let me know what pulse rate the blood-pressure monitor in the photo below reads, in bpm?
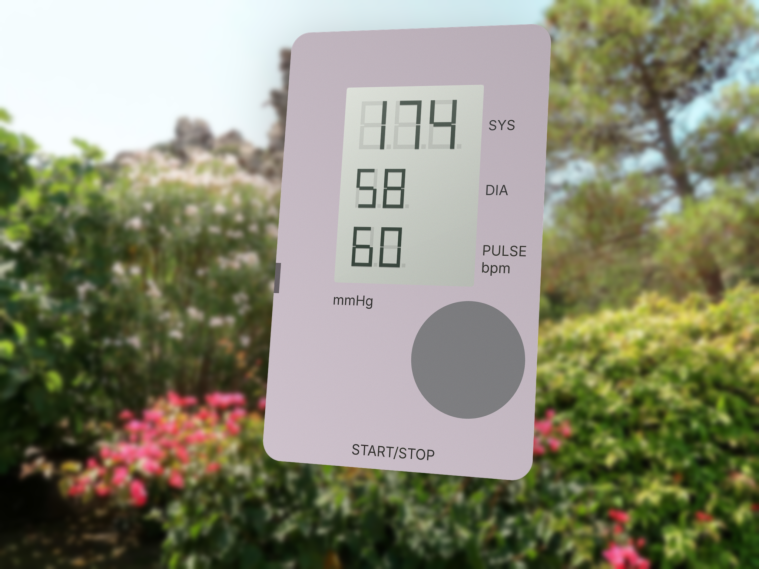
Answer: 60 bpm
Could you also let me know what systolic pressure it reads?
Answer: 174 mmHg
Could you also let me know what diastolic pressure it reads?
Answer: 58 mmHg
